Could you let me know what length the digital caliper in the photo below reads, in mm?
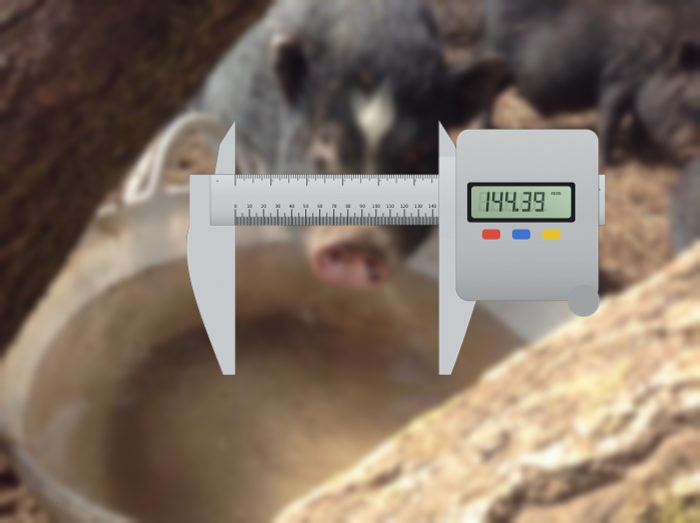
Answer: 144.39 mm
